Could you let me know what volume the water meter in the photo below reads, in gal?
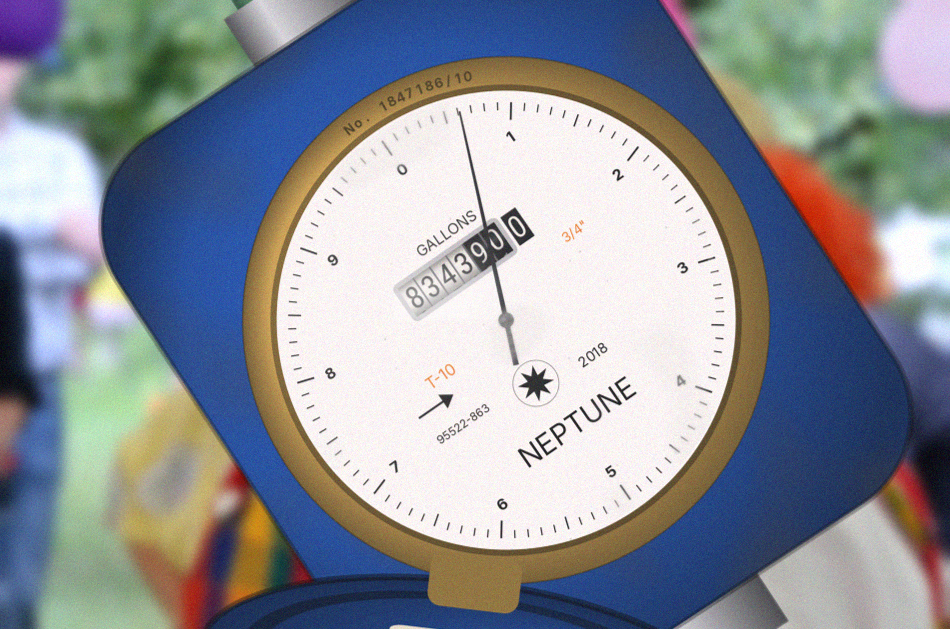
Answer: 8343900.6 gal
